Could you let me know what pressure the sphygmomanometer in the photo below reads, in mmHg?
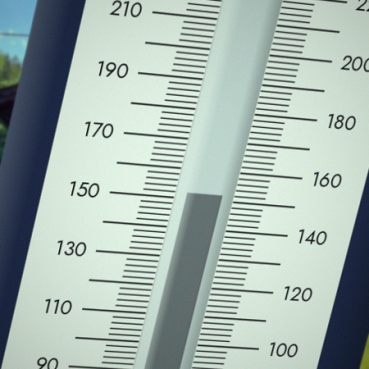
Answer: 152 mmHg
